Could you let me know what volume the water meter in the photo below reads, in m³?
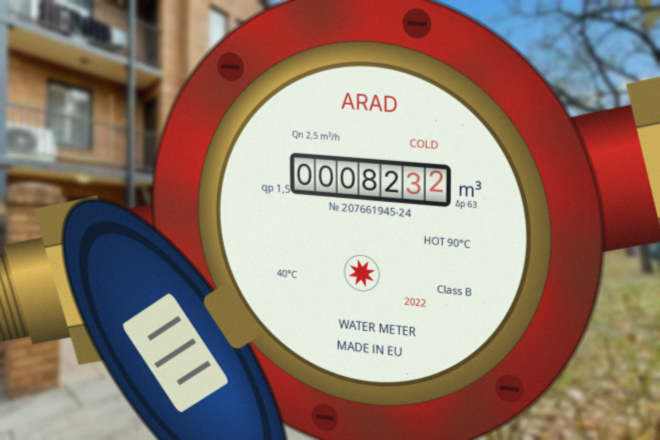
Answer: 82.32 m³
